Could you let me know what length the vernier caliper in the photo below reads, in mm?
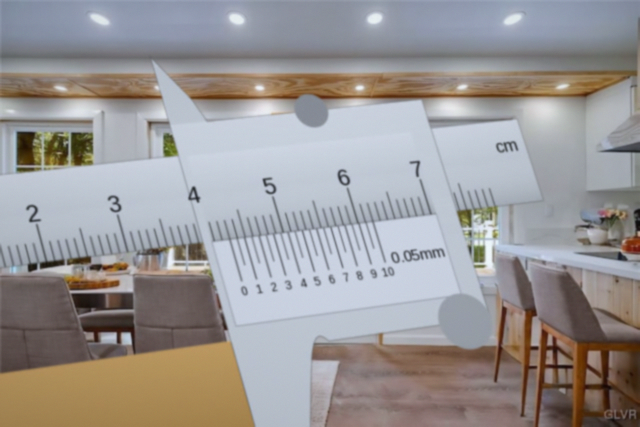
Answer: 43.0 mm
